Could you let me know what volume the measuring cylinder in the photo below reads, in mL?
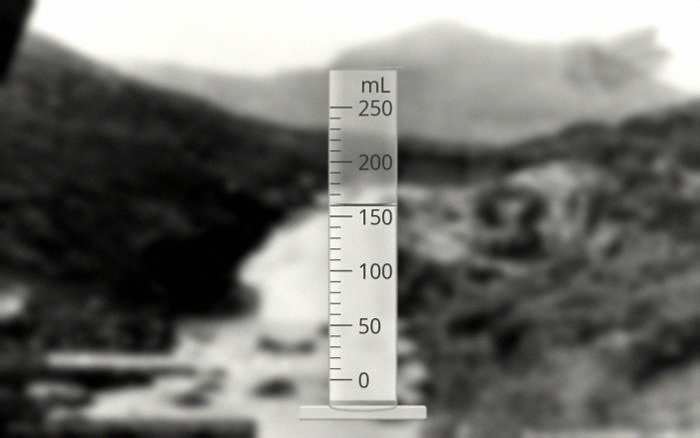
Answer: 160 mL
